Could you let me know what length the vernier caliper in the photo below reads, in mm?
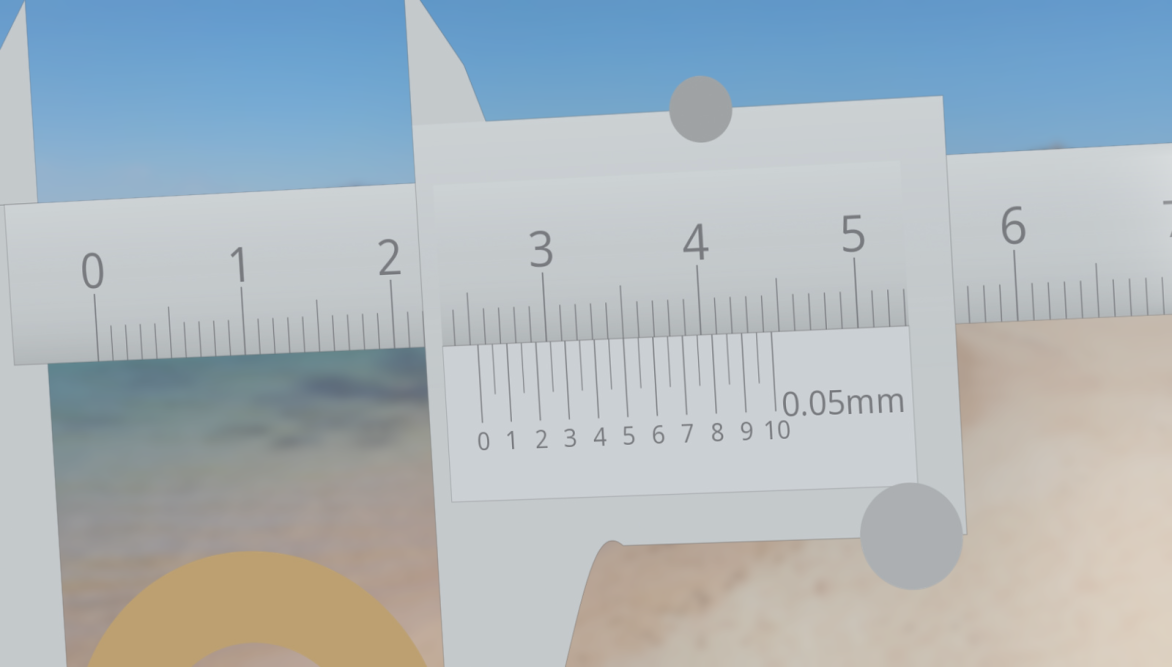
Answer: 25.5 mm
